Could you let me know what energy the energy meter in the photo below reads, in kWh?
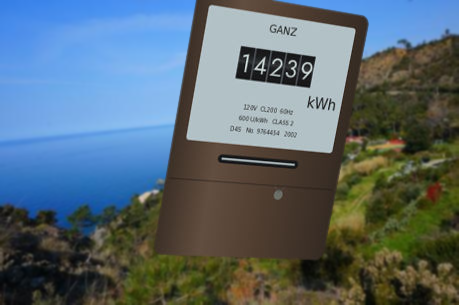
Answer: 14239 kWh
